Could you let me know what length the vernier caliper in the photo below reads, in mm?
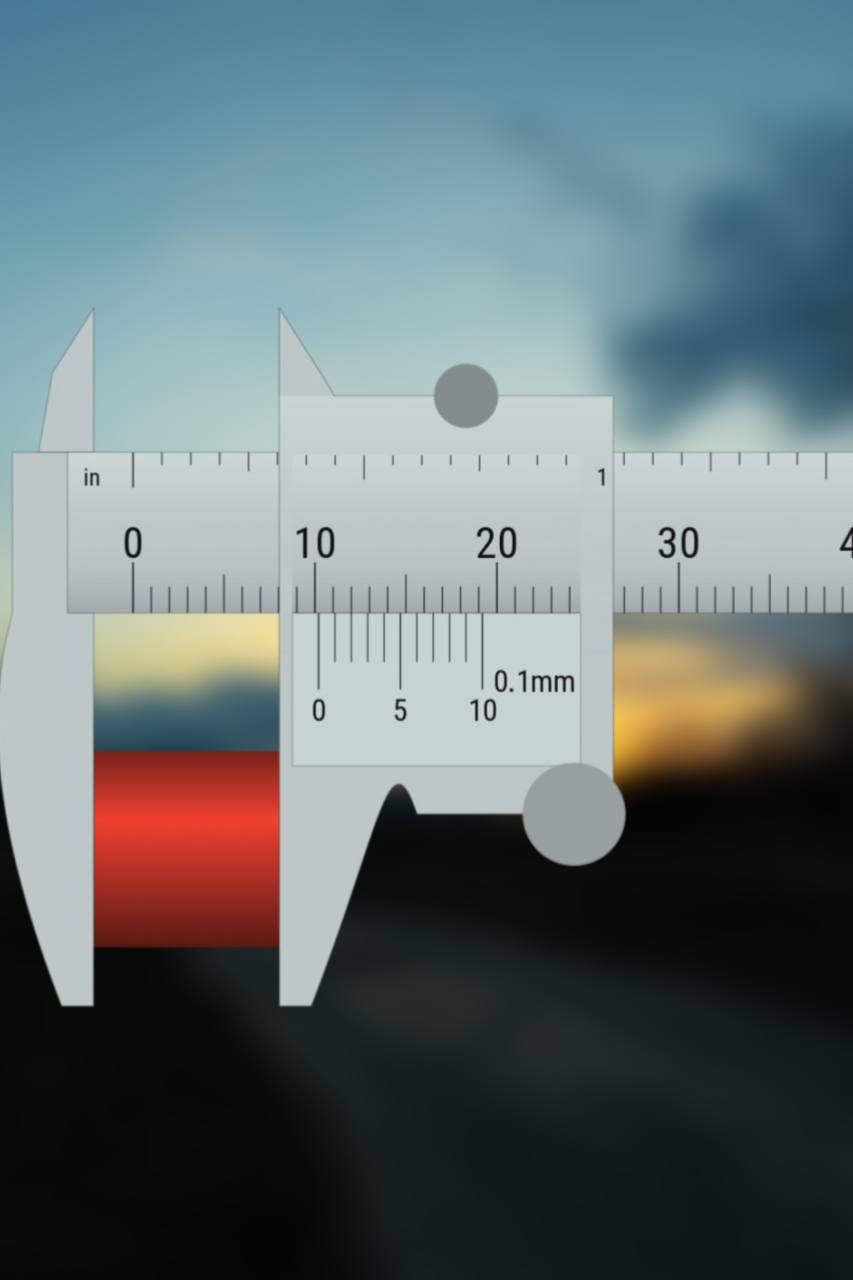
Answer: 10.2 mm
